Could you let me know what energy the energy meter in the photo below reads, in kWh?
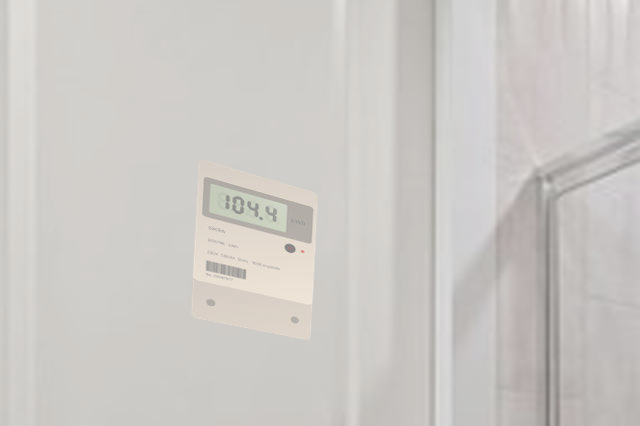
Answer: 104.4 kWh
